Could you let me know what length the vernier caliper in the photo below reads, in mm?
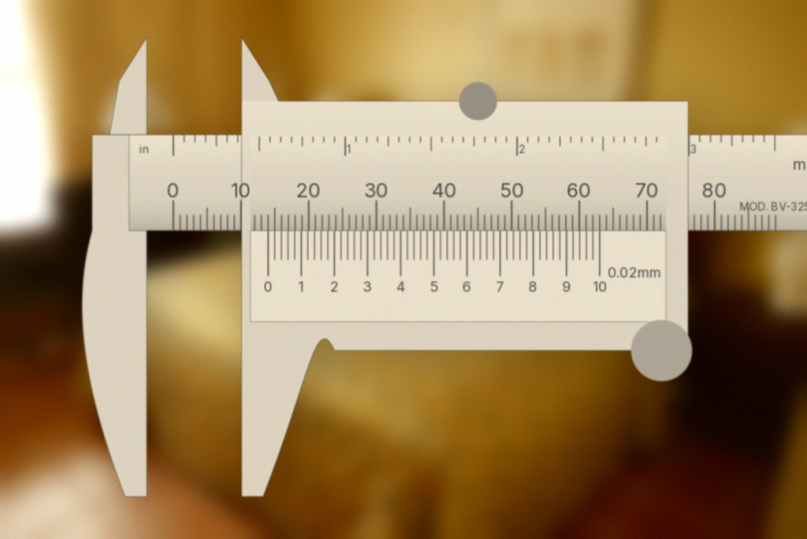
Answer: 14.0 mm
